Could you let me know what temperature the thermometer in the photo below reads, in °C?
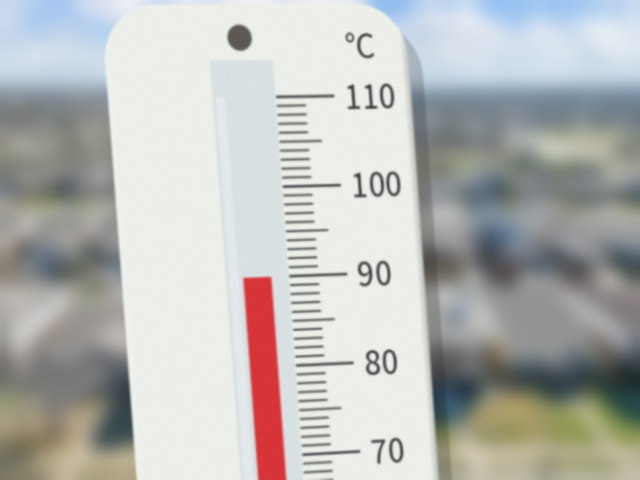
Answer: 90 °C
